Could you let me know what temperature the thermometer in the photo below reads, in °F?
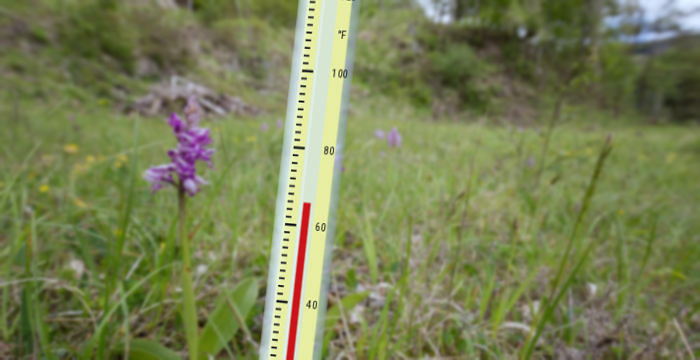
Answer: 66 °F
